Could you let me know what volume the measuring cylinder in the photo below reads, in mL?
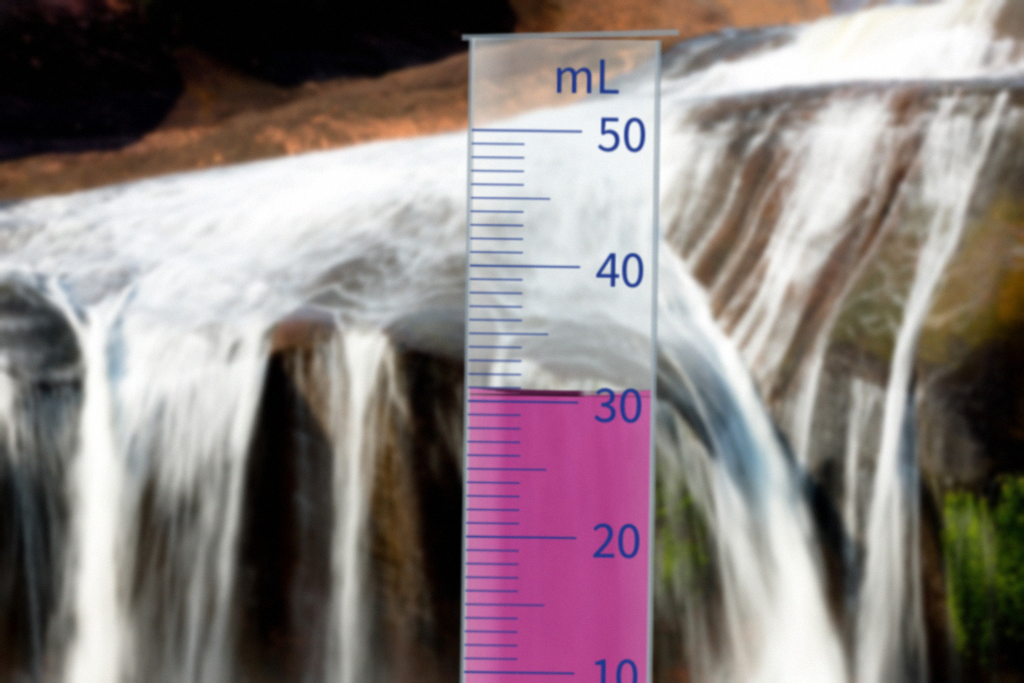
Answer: 30.5 mL
